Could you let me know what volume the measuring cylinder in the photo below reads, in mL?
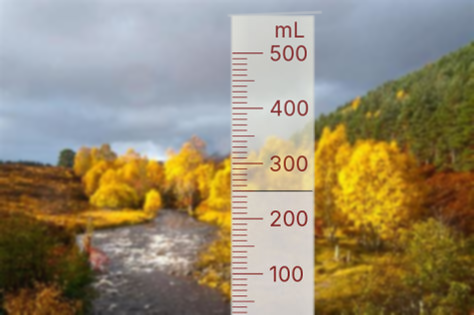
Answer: 250 mL
